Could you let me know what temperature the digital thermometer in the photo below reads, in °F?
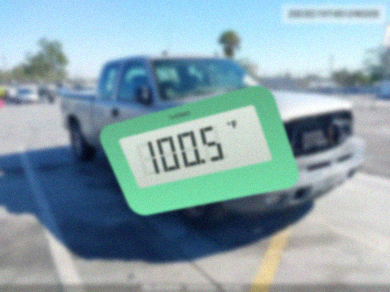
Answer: 100.5 °F
